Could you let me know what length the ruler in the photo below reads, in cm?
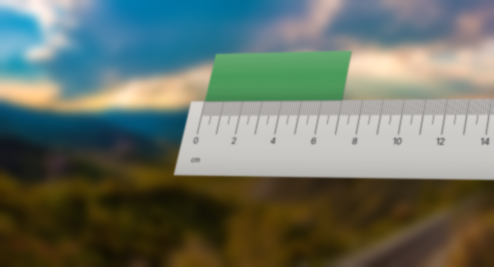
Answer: 7 cm
